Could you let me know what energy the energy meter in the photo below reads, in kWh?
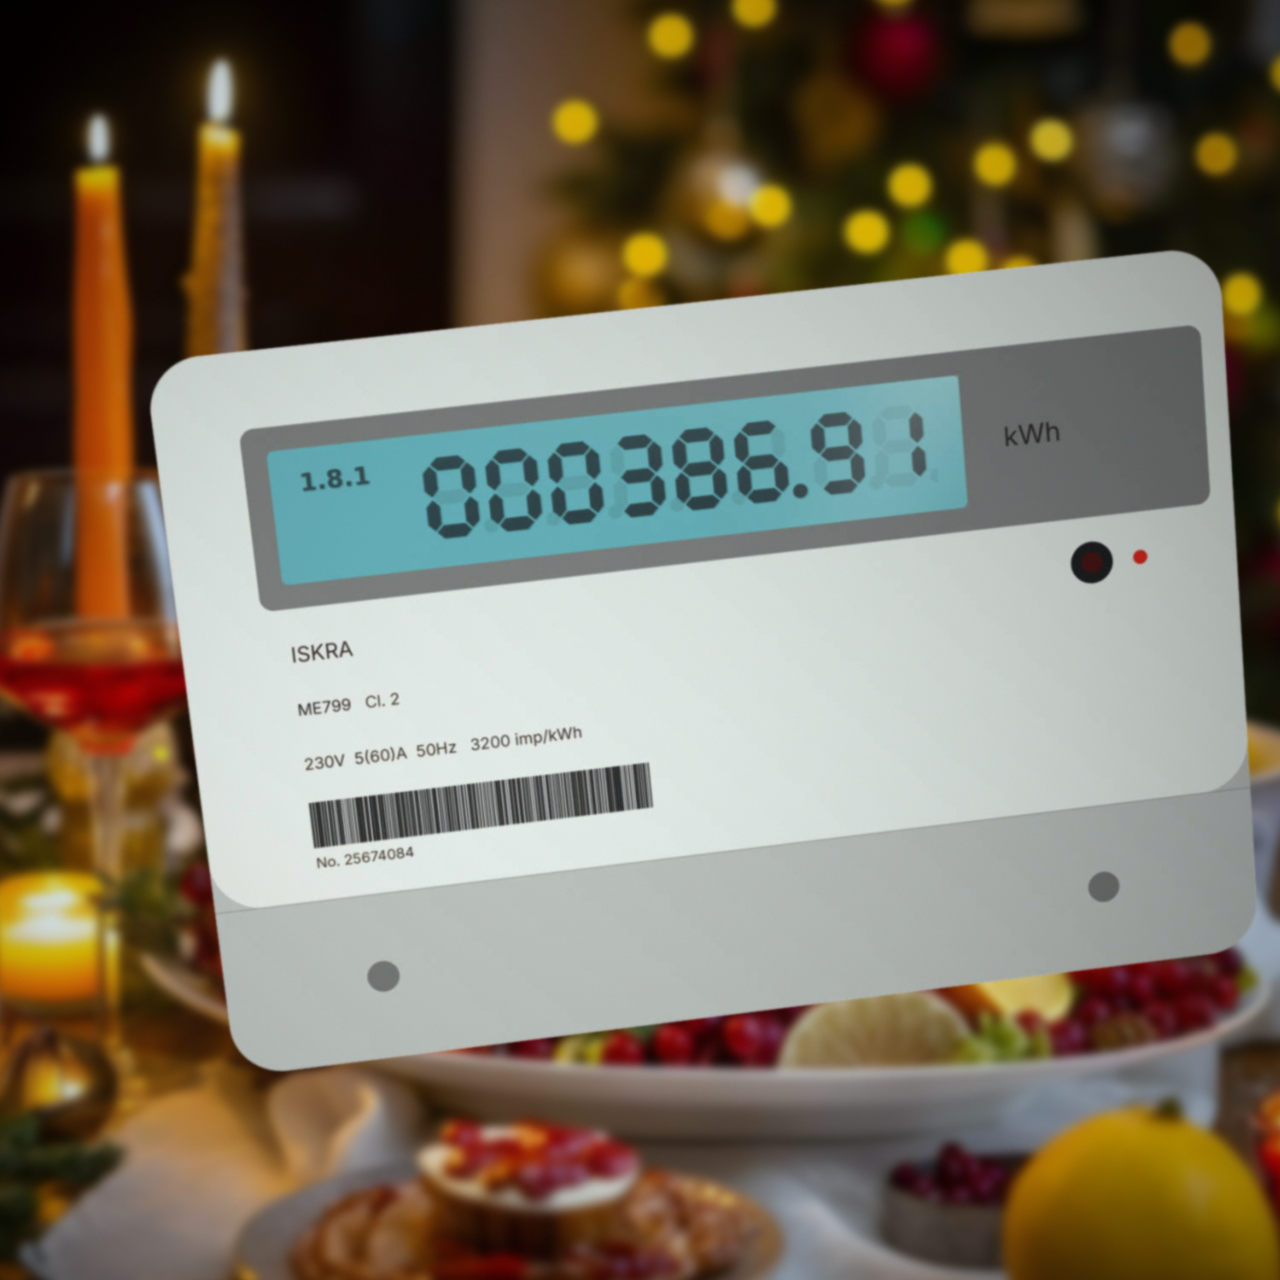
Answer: 386.91 kWh
